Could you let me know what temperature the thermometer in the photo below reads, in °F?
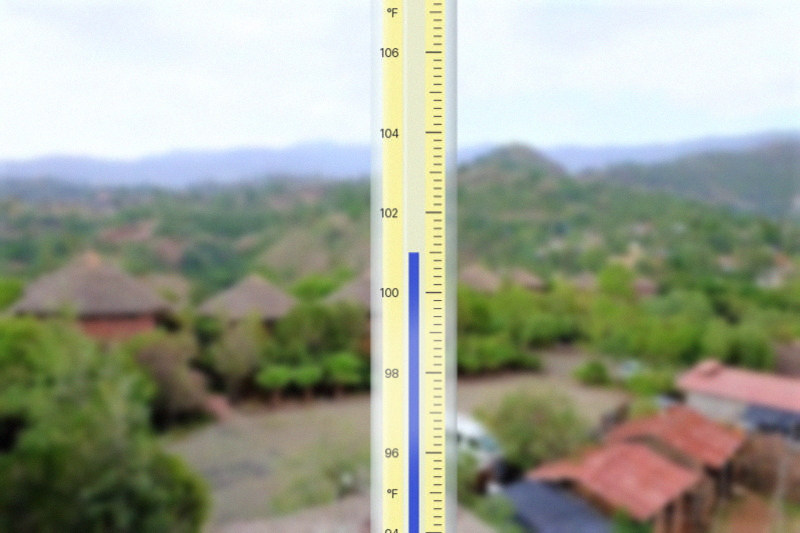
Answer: 101 °F
